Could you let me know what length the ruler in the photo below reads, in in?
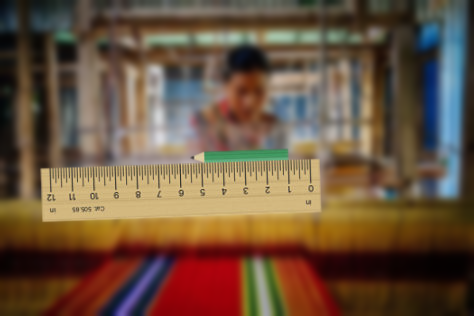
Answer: 4.5 in
